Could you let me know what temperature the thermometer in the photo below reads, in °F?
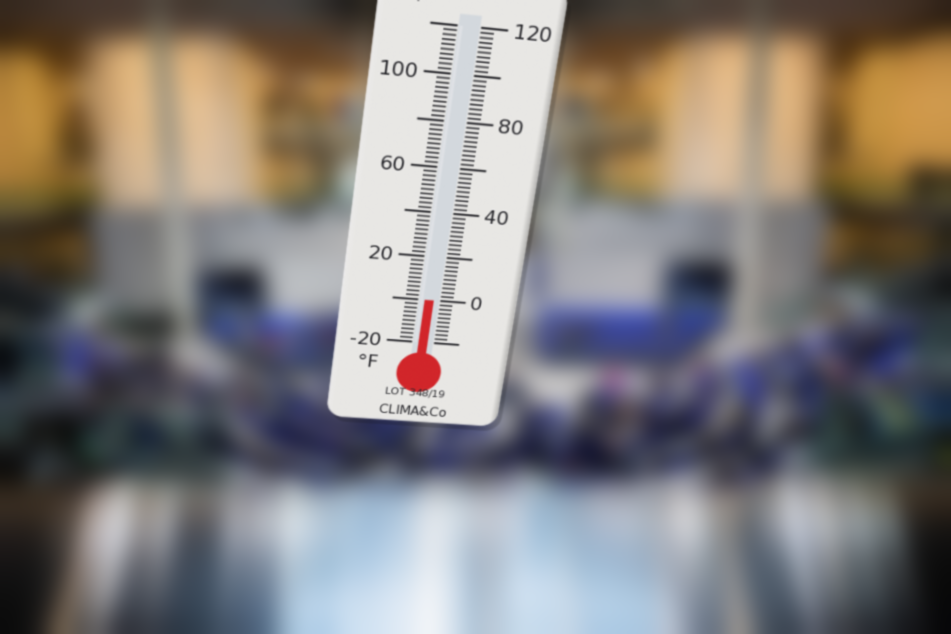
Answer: 0 °F
